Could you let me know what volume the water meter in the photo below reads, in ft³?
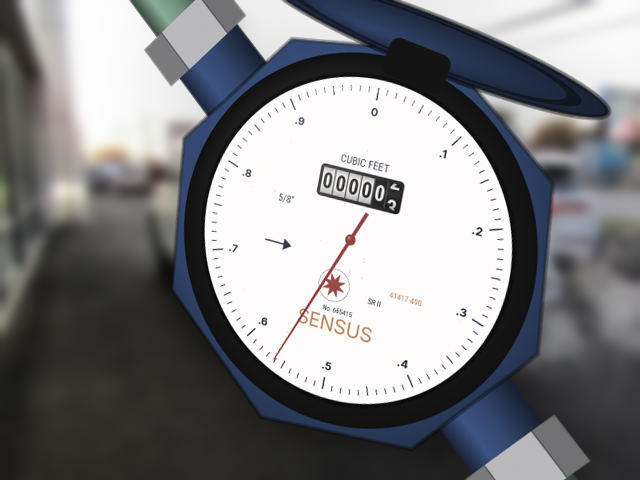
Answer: 2.56 ft³
